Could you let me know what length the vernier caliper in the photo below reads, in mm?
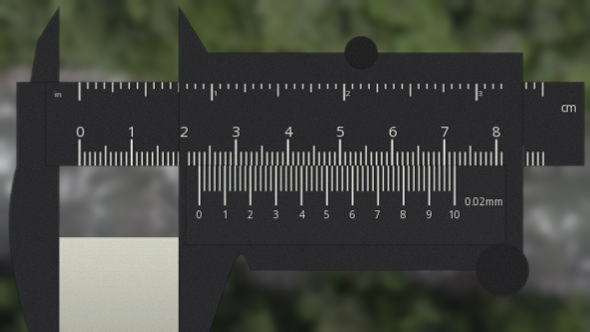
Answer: 23.0 mm
